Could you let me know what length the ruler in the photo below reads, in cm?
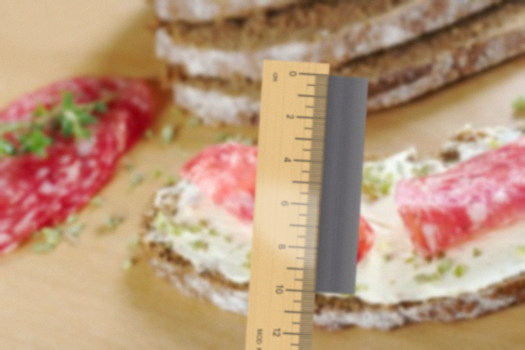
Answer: 10 cm
